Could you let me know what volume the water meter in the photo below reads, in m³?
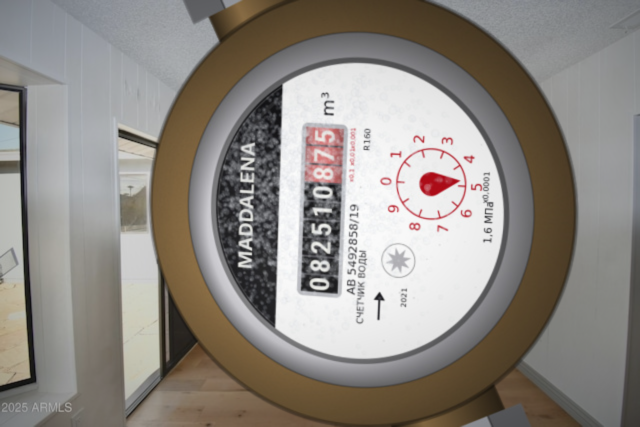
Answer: 82510.8754 m³
